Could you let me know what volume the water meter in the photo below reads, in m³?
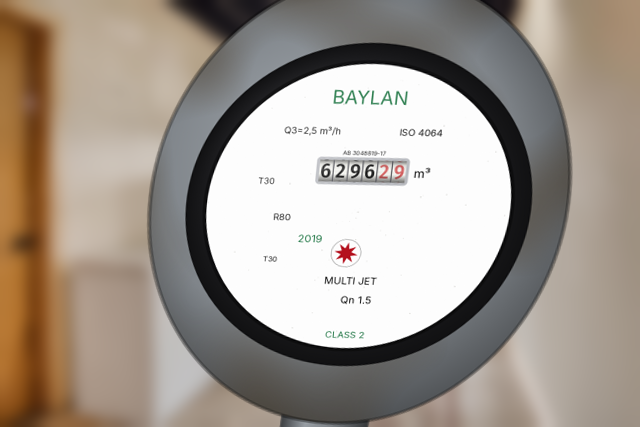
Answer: 6296.29 m³
